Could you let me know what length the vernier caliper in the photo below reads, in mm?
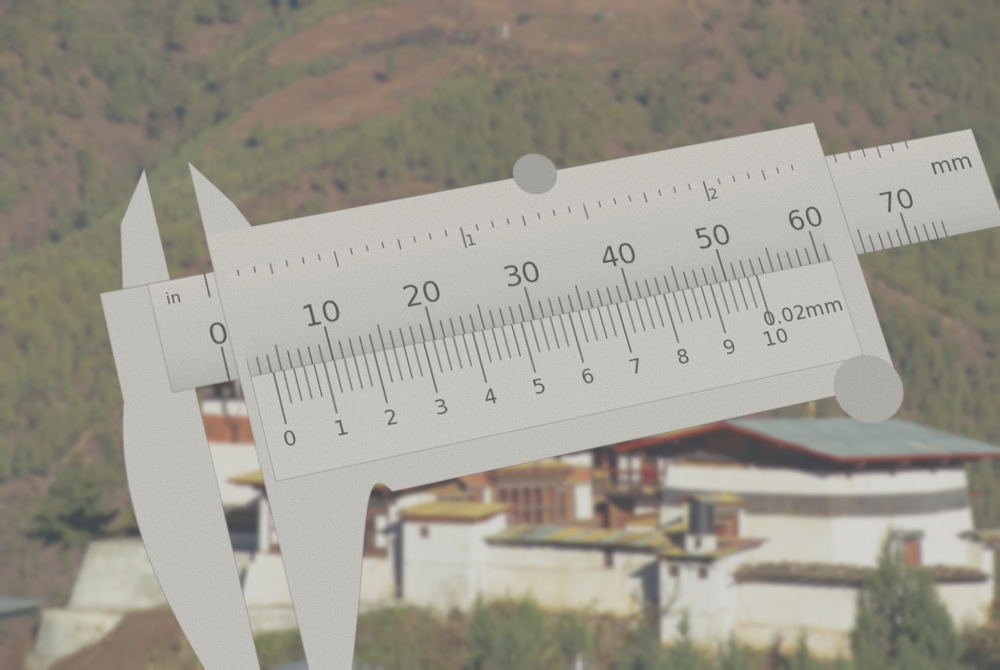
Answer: 4.2 mm
